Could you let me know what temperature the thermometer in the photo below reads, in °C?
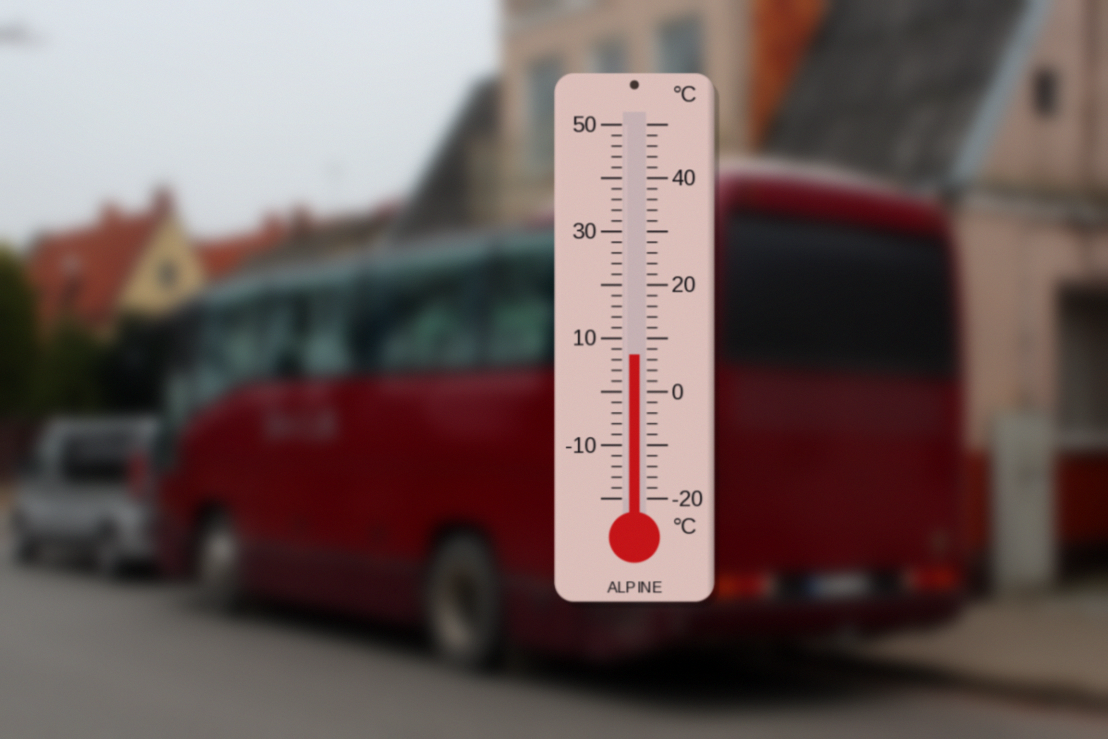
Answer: 7 °C
